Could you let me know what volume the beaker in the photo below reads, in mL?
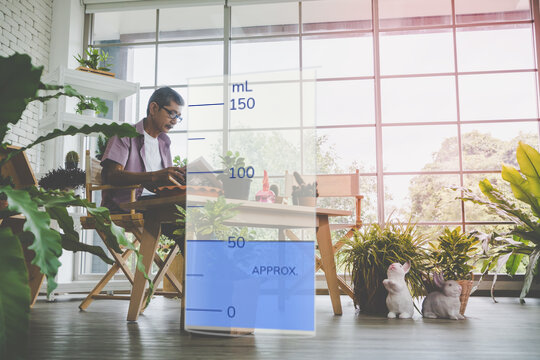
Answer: 50 mL
